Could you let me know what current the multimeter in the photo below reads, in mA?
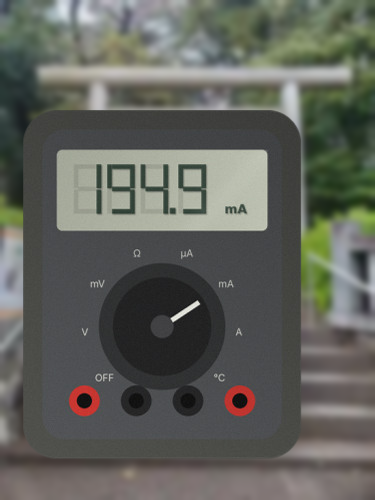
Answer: 194.9 mA
